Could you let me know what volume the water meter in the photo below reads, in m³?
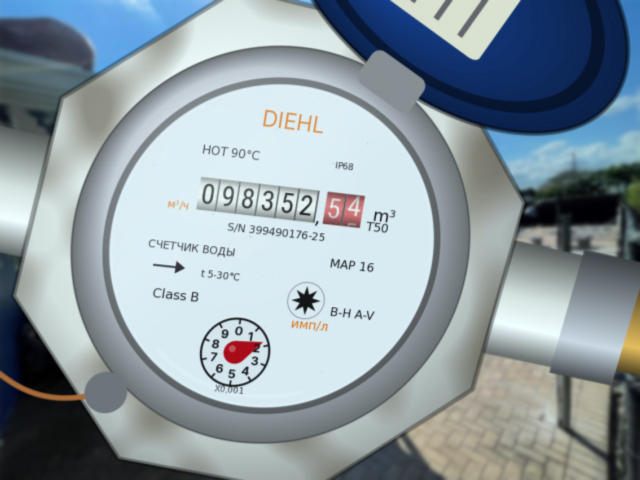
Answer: 98352.541 m³
